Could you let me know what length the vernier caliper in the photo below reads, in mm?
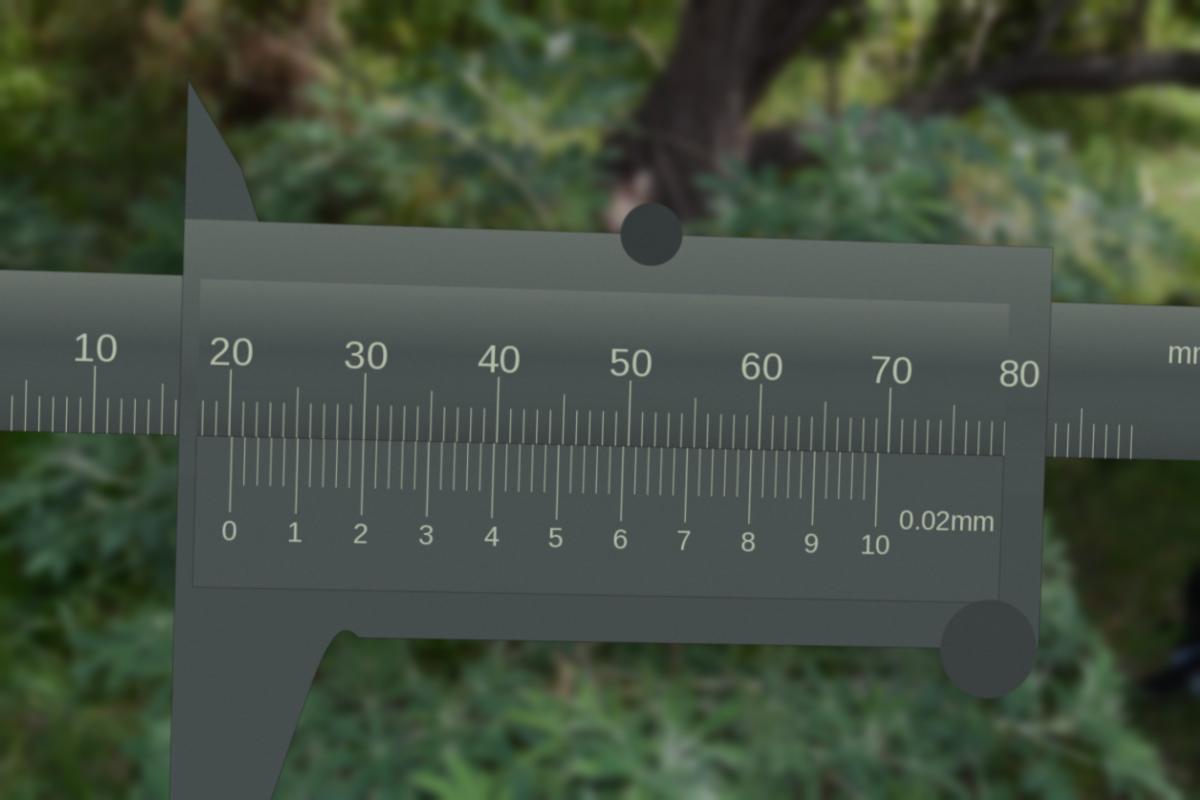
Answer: 20.2 mm
